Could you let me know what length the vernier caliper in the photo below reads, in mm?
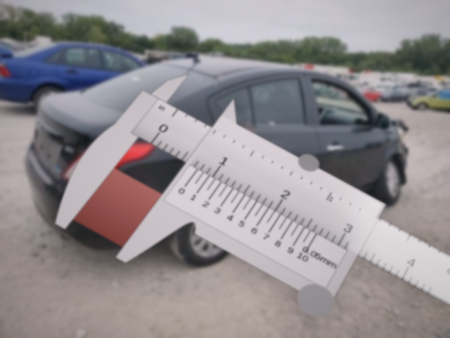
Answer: 7.6 mm
